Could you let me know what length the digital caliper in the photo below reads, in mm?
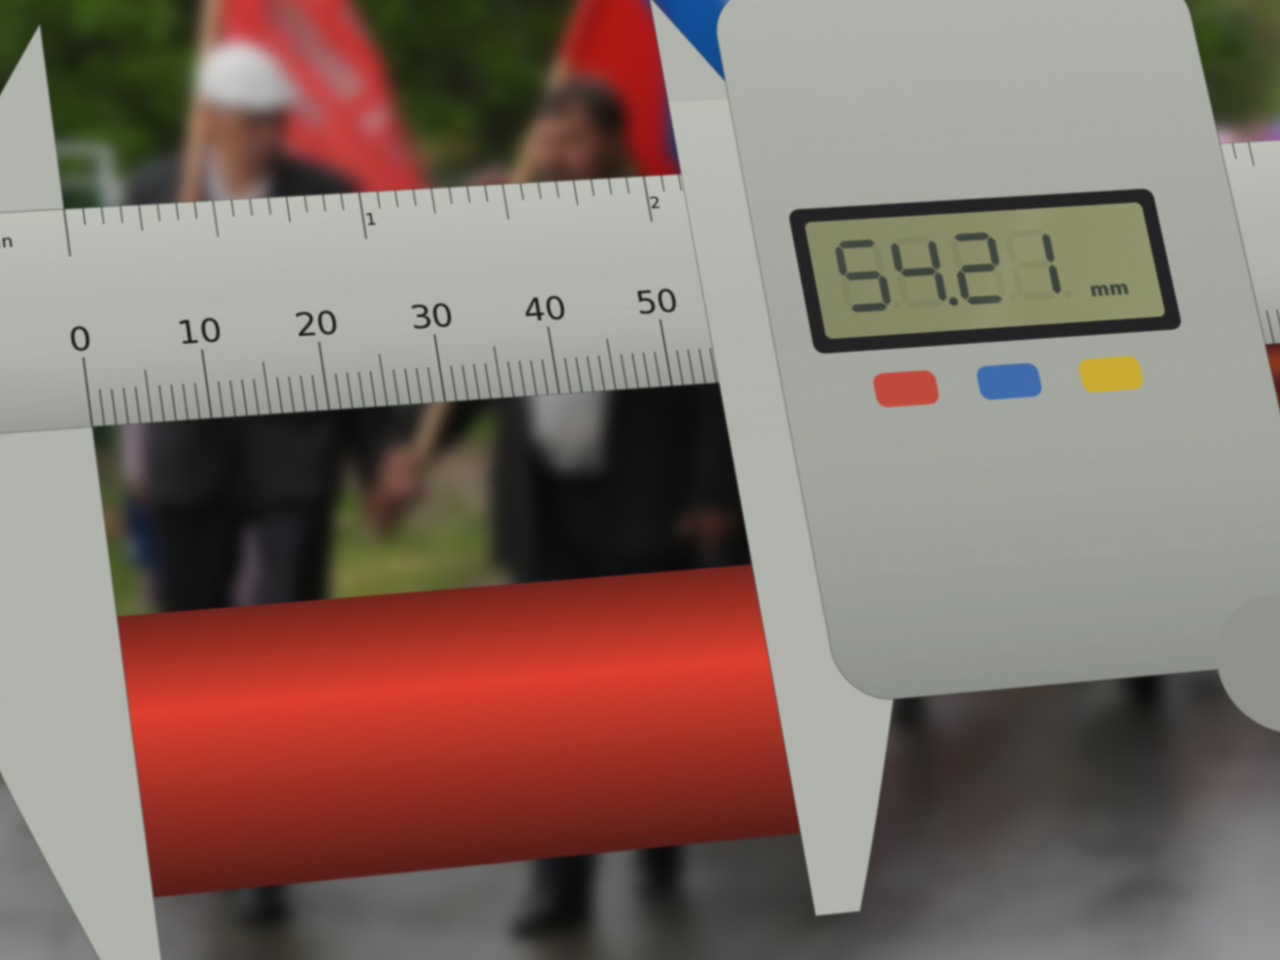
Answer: 54.21 mm
